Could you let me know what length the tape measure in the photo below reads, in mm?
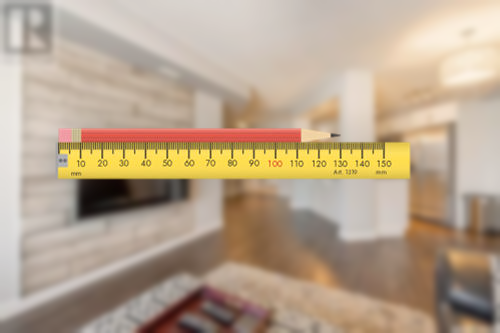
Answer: 130 mm
